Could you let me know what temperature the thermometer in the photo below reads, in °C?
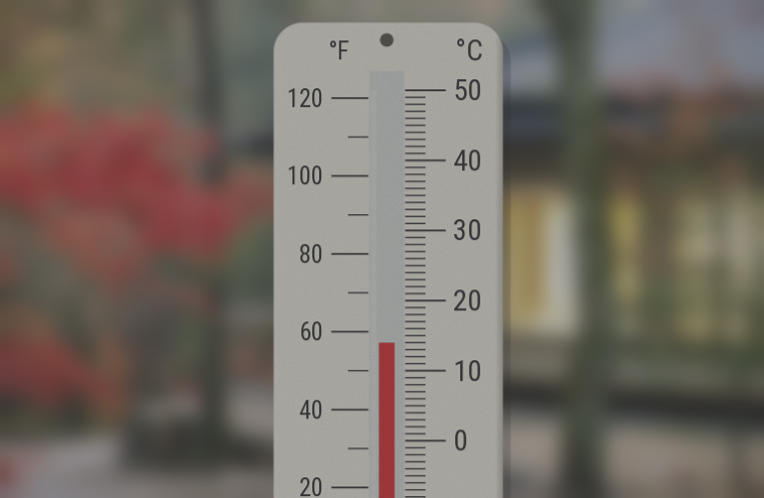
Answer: 14 °C
